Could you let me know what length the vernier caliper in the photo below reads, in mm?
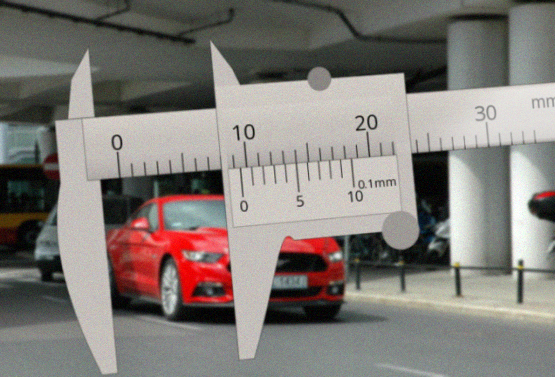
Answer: 9.5 mm
